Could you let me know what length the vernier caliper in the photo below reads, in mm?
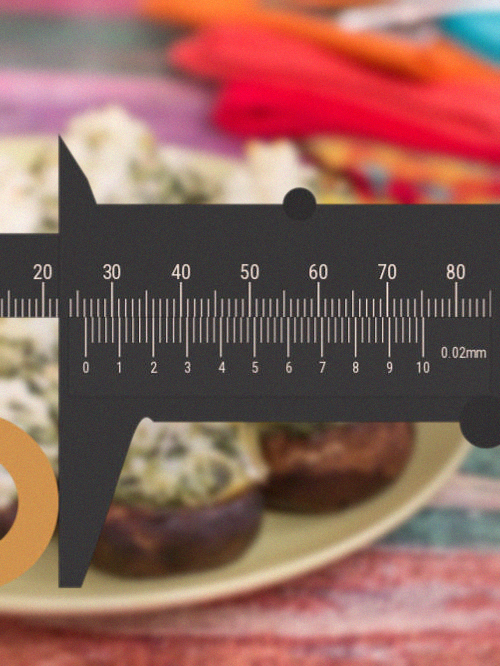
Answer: 26.2 mm
